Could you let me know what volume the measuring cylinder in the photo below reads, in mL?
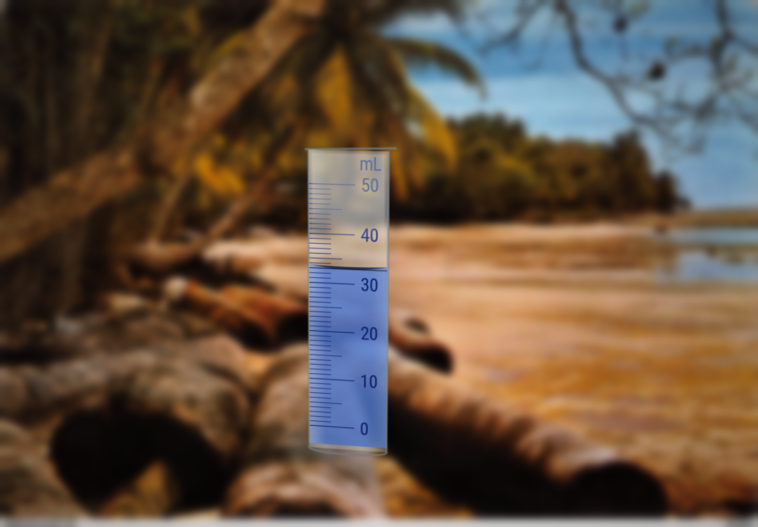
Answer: 33 mL
